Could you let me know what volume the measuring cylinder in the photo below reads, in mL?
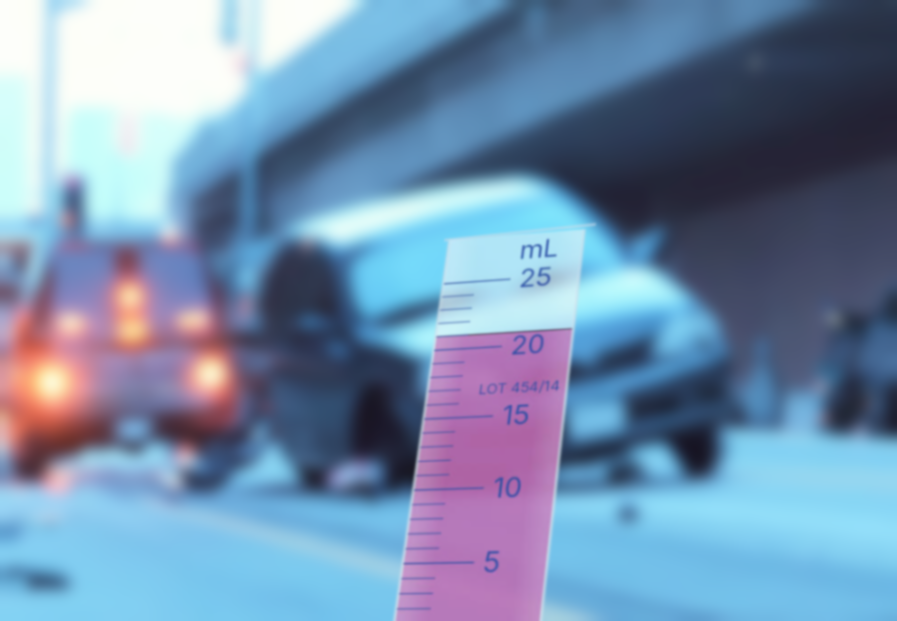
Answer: 21 mL
